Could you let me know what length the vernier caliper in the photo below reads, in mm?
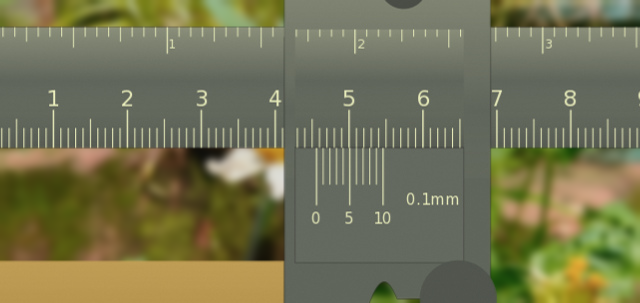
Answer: 45.6 mm
